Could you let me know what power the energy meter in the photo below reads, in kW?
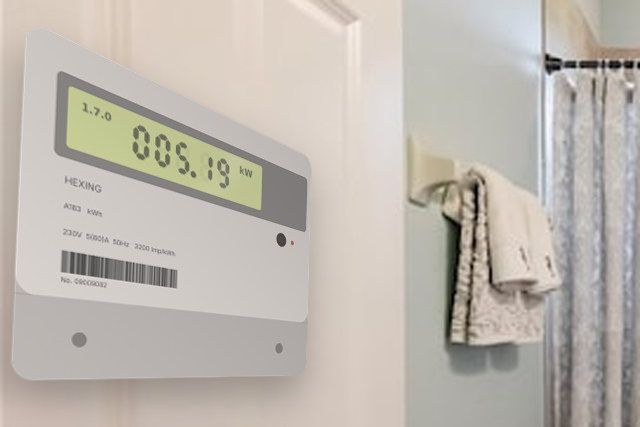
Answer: 5.19 kW
